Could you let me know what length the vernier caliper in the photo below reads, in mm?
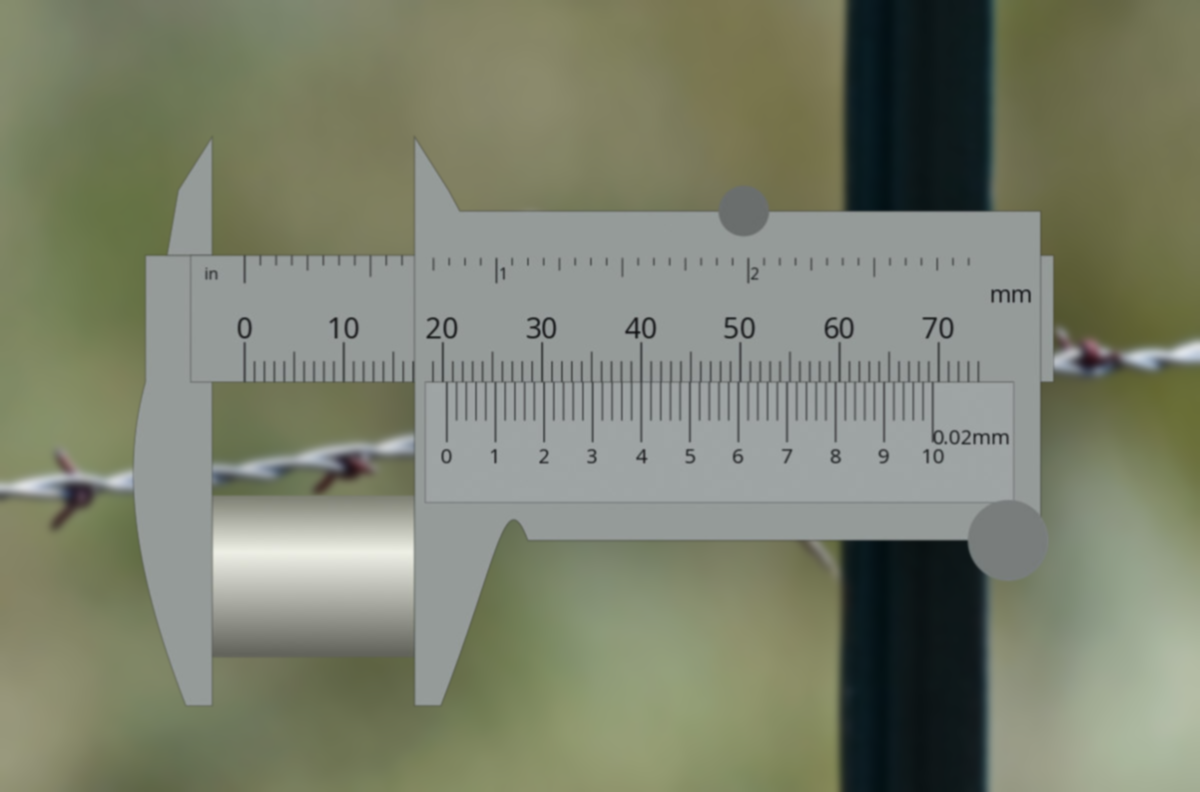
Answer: 20.4 mm
